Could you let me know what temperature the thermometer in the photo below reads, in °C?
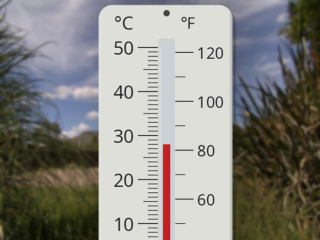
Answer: 28 °C
